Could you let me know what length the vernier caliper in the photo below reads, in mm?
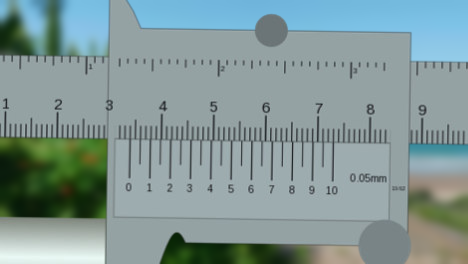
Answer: 34.0 mm
